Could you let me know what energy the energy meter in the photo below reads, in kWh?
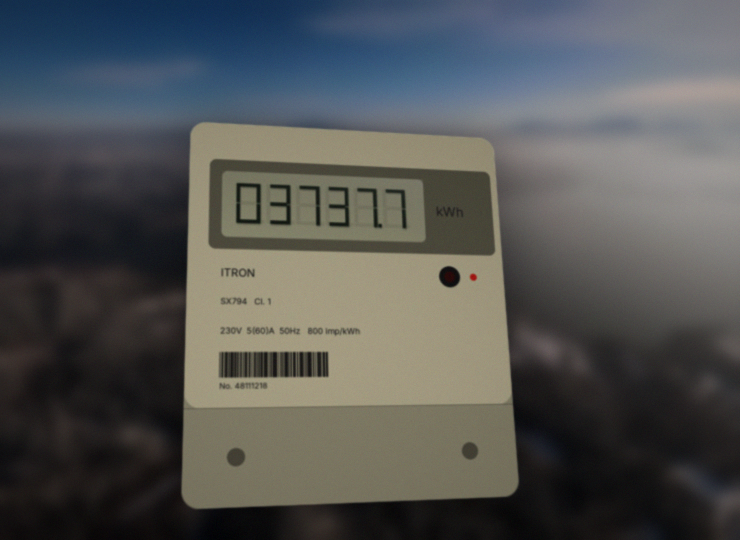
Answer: 3737.7 kWh
